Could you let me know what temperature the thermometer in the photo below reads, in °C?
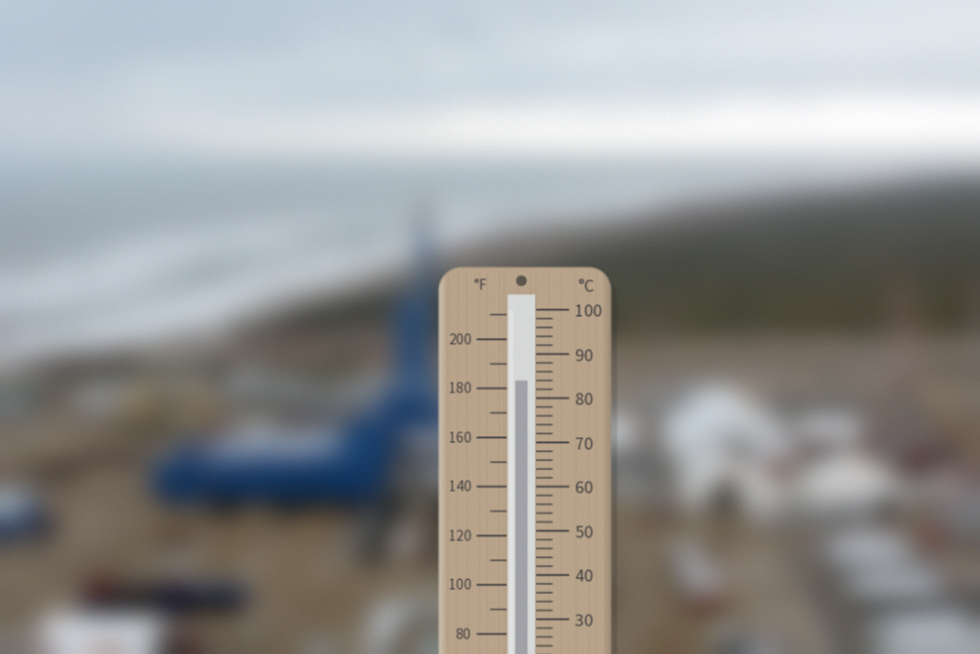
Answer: 84 °C
